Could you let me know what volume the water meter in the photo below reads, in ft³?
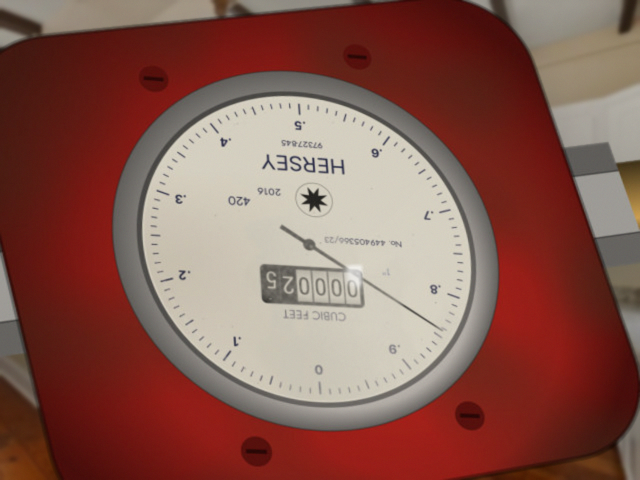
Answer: 24.84 ft³
